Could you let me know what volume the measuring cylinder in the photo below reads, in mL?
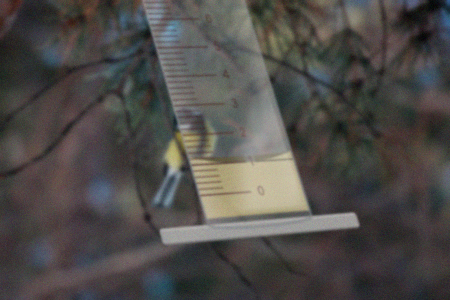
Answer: 1 mL
